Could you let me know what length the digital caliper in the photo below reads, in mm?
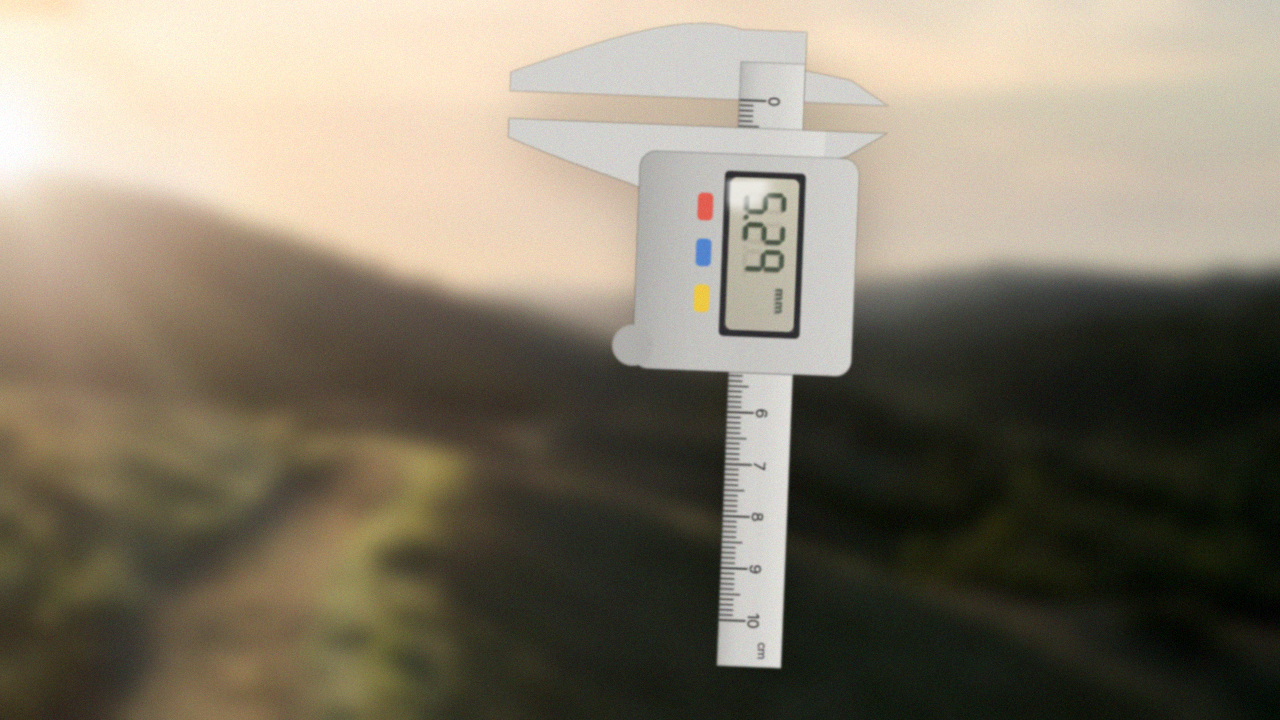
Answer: 5.29 mm
